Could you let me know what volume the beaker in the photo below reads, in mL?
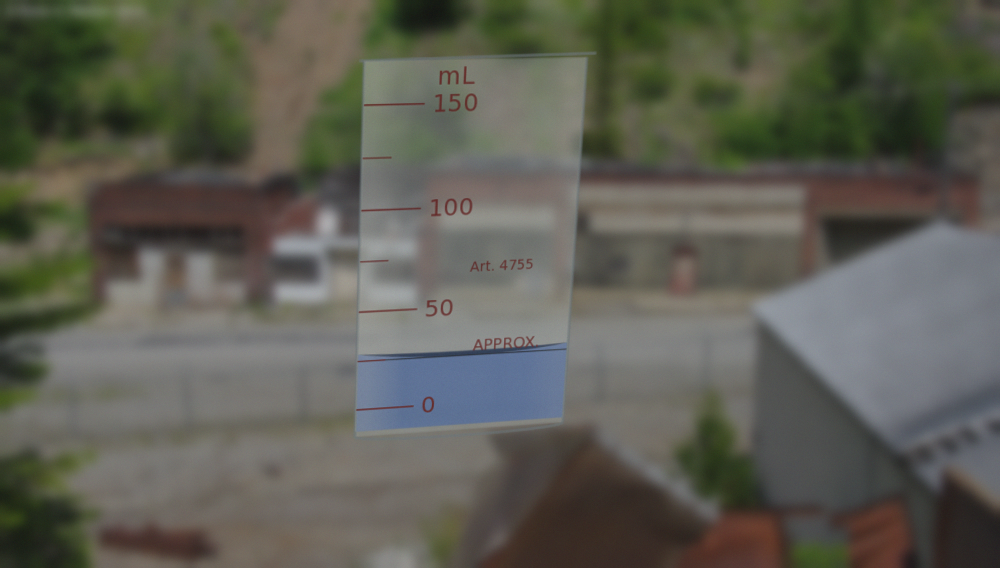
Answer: 25 mL
